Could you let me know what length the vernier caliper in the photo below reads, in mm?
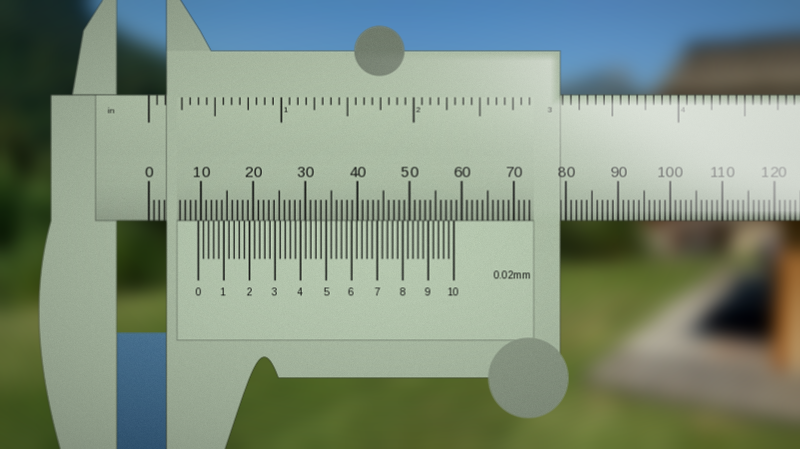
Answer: 9.5 mm
